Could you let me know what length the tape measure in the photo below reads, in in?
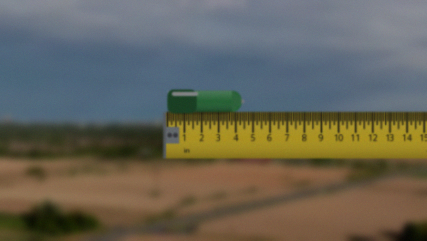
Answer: 4.5 in
